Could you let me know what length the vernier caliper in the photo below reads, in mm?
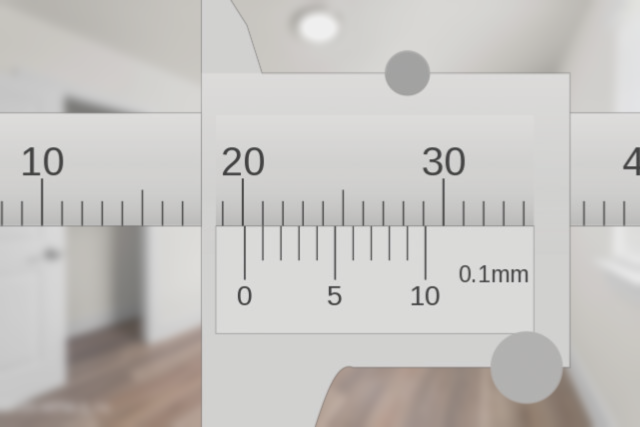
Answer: 20.1 mm
